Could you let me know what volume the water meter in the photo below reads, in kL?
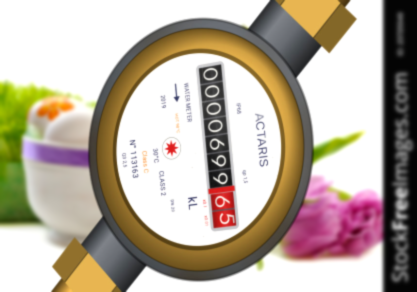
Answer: 699.65 kL
